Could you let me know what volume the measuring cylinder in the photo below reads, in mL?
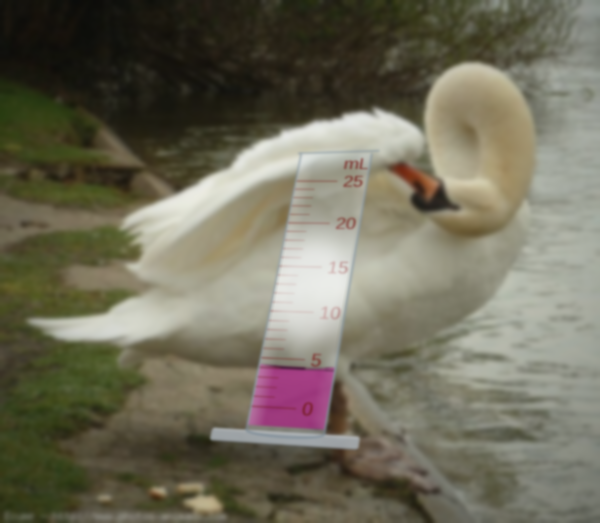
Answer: 4 mL
